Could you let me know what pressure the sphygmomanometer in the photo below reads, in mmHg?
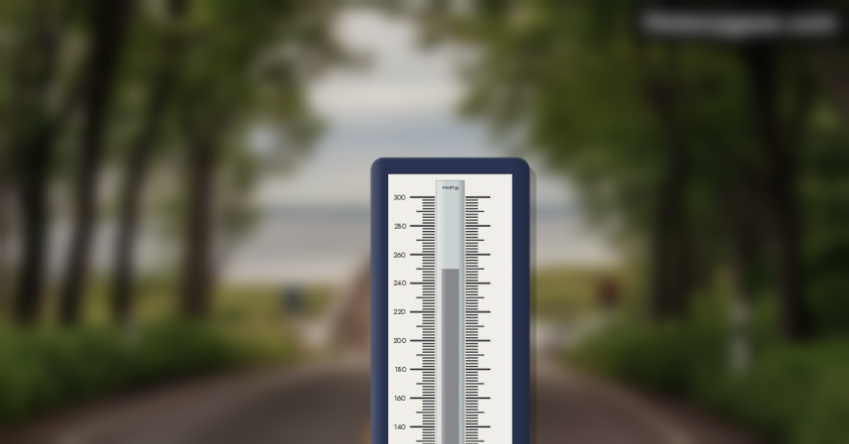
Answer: 250 mmHg
